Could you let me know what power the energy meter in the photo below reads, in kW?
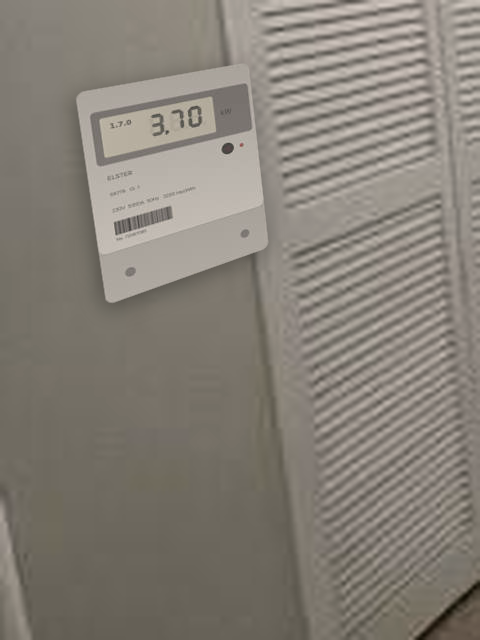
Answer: 3.70 kW
